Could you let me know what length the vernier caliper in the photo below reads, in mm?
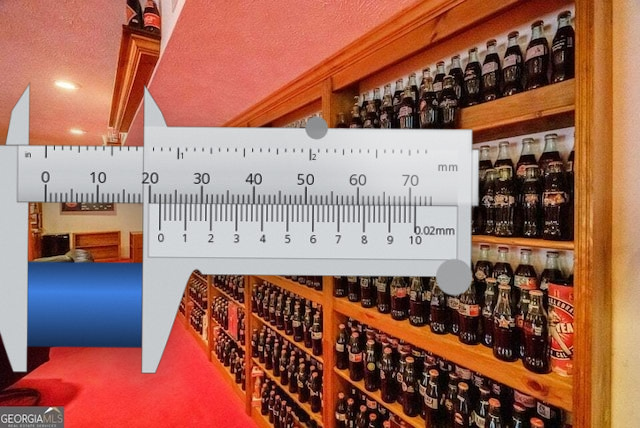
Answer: 22.0 mm
